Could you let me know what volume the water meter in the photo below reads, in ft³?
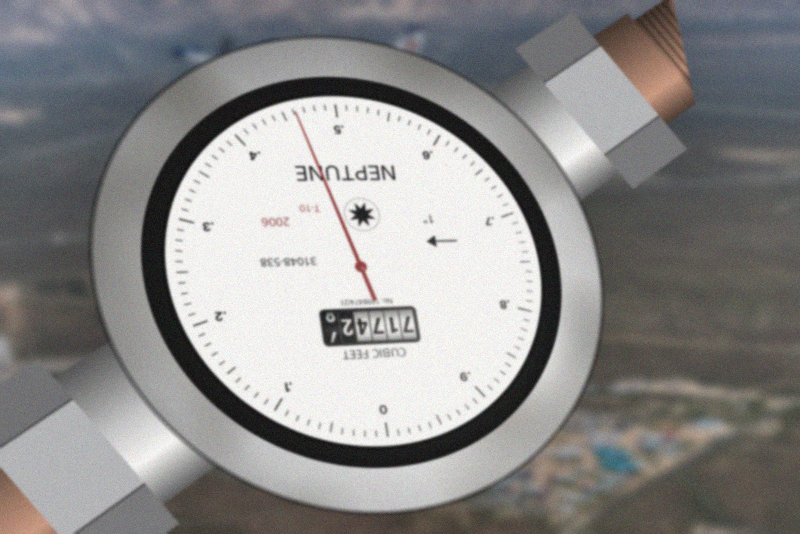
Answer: 717427.46 ft³
